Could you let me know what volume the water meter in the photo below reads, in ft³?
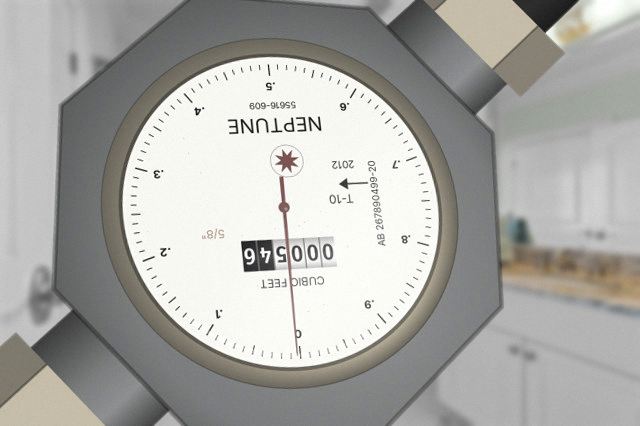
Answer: 546.00 ft³
